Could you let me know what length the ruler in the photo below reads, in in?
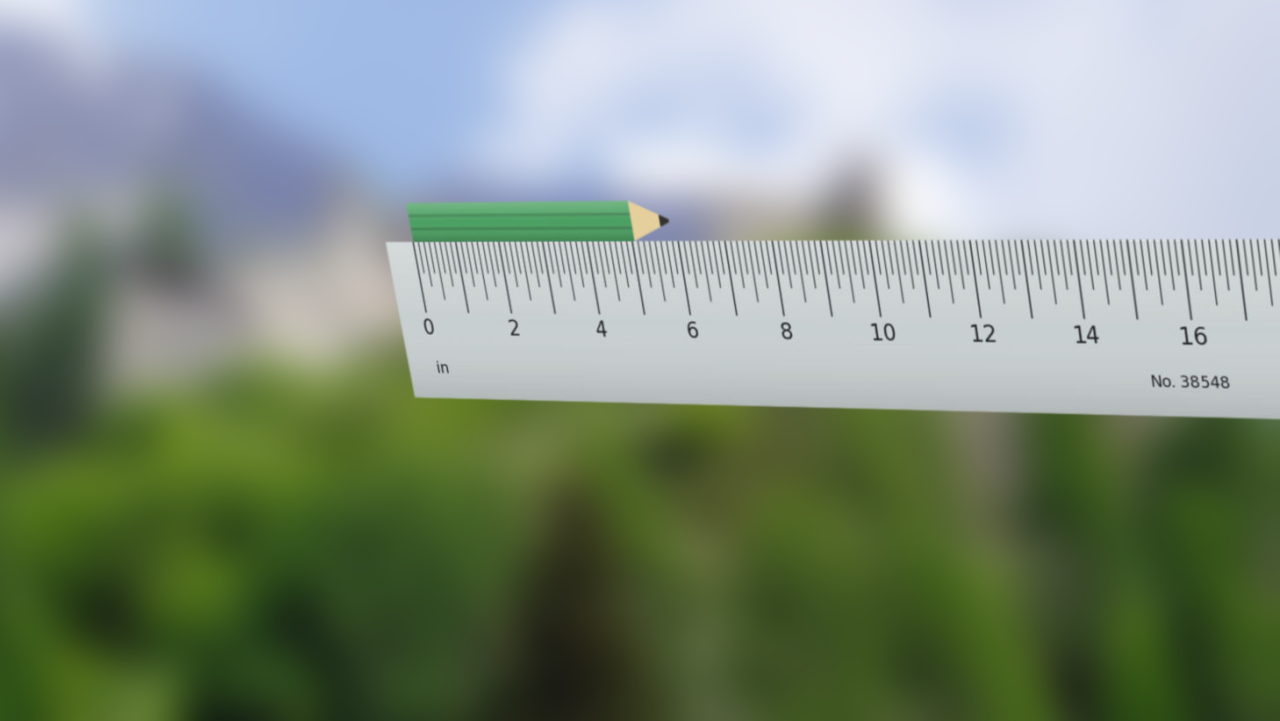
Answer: 5.875 in
